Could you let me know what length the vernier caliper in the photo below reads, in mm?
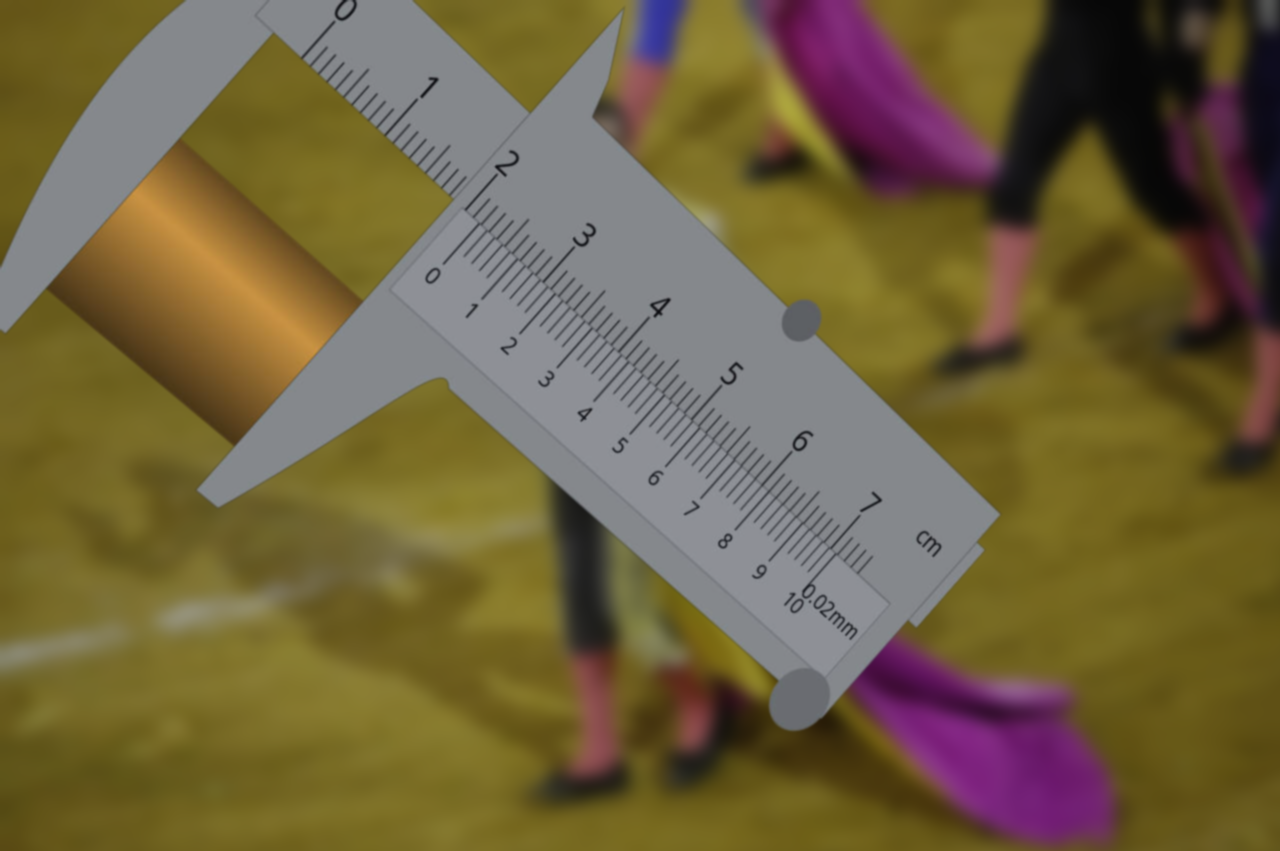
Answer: 21.8 mm
